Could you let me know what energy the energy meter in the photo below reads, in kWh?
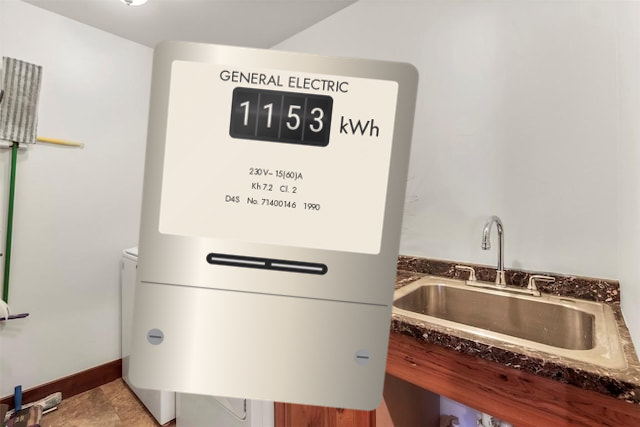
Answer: 1153 kWh
